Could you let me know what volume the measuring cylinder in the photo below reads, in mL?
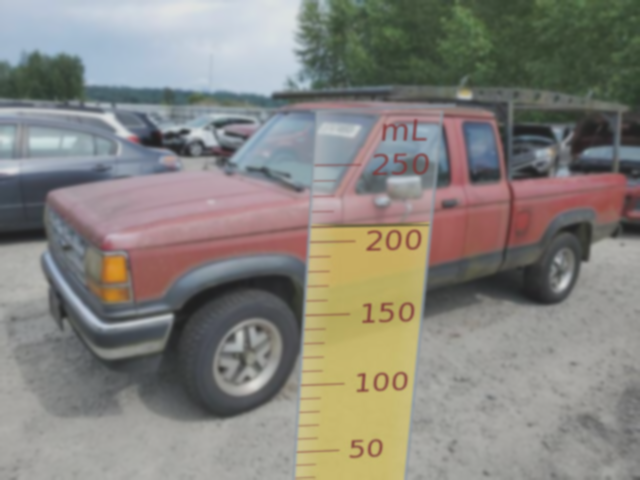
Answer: 210 mL
